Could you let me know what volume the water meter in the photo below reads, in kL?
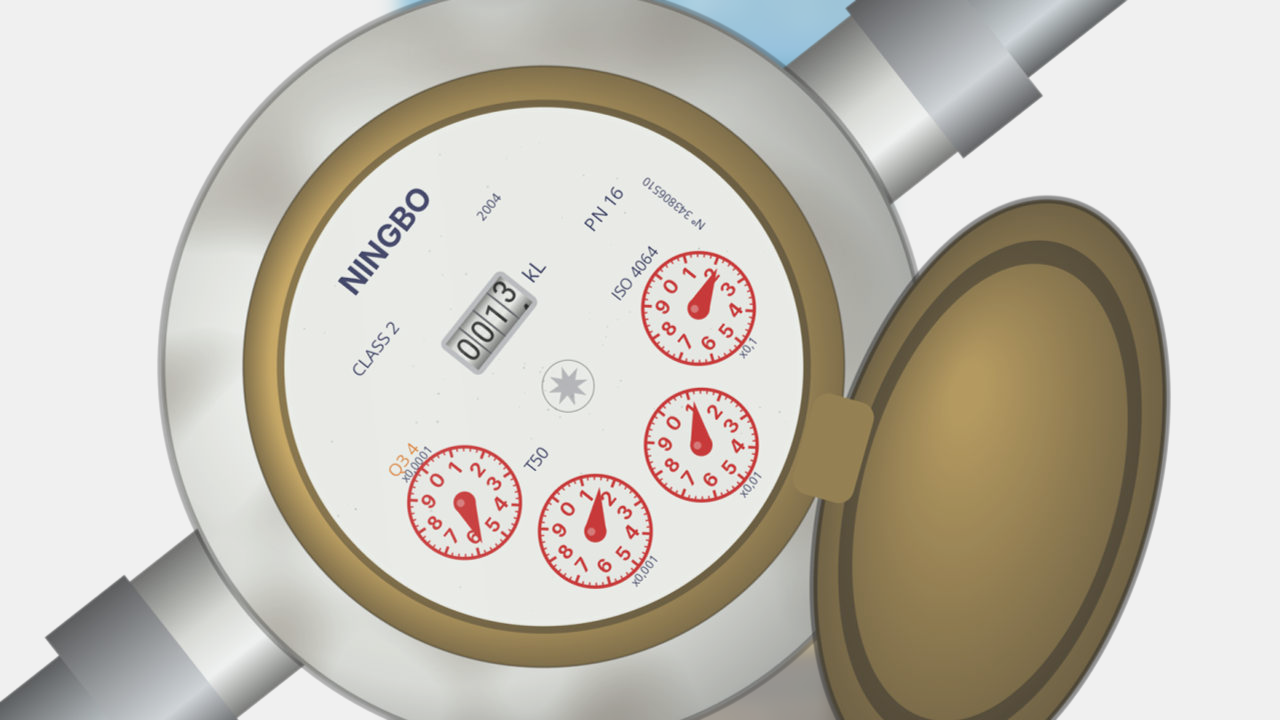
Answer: 13.2115 kL
